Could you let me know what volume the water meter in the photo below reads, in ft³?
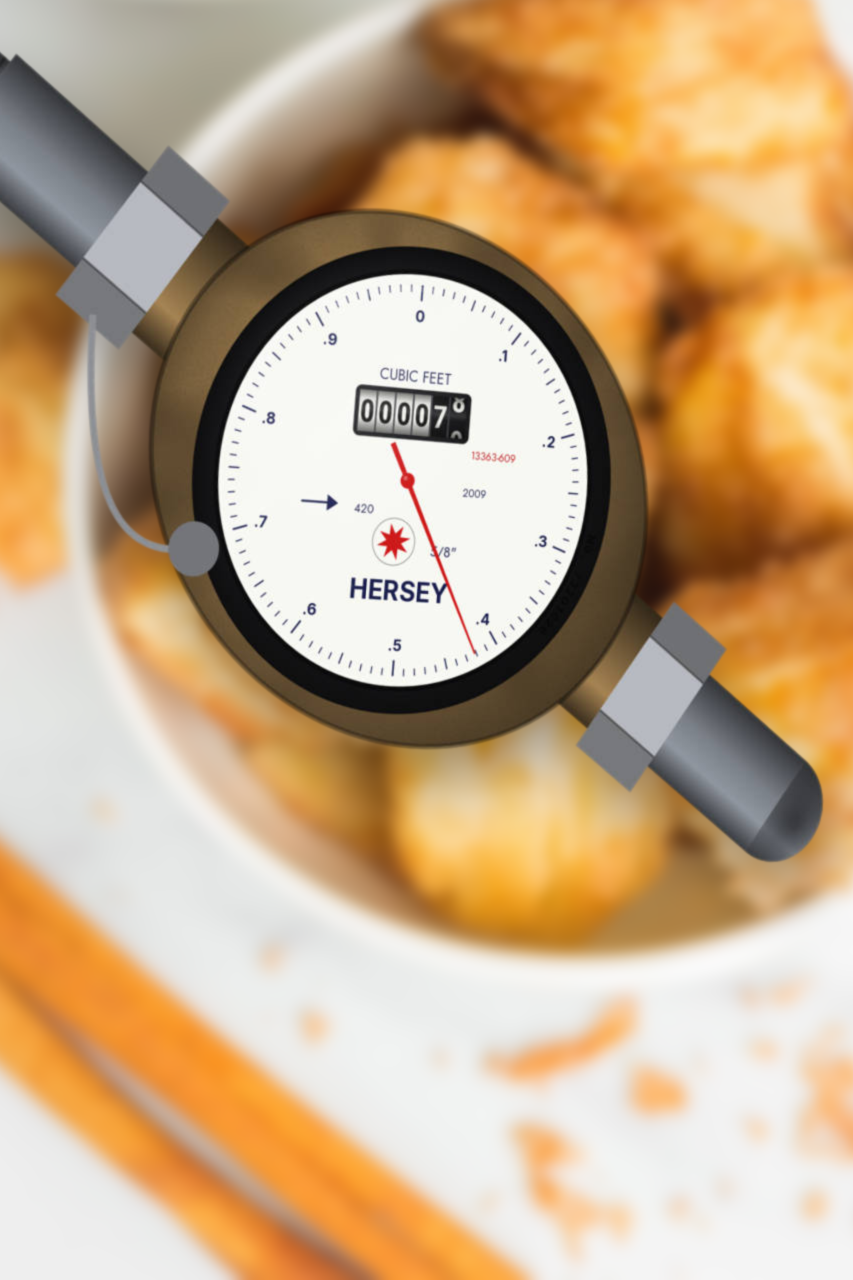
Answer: 78.42 ft³
